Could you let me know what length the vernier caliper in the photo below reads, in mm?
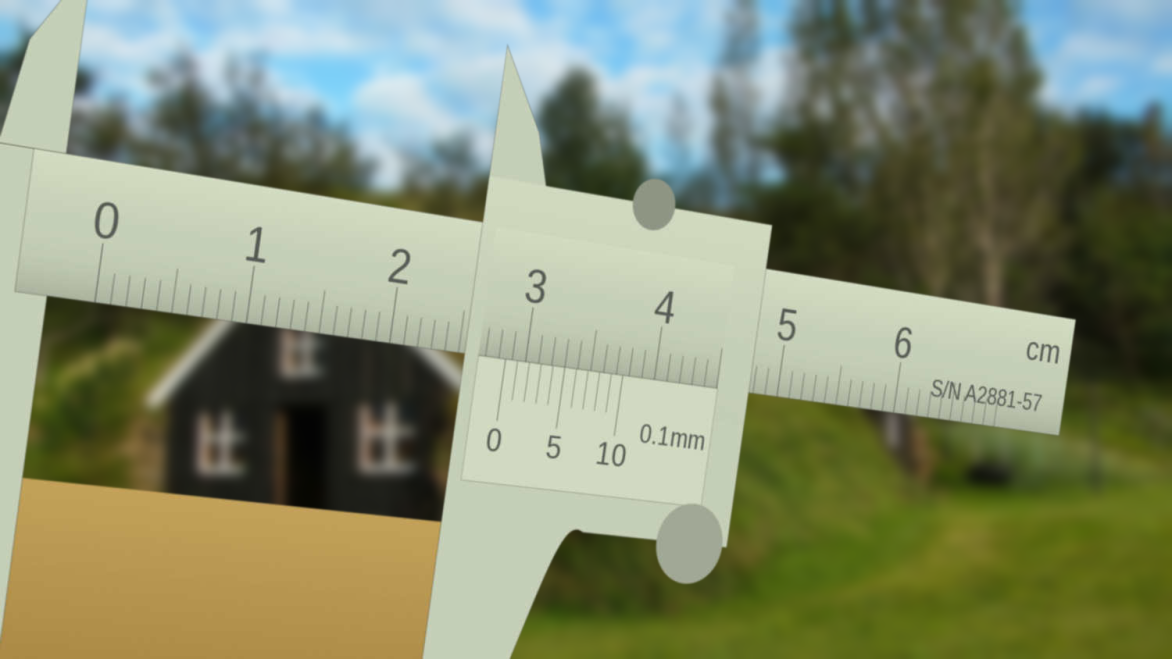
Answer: 28.5 mm
